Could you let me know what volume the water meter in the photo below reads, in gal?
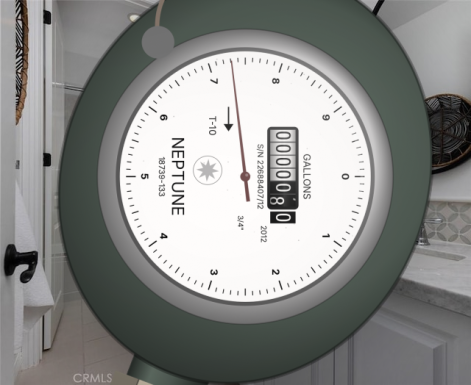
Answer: 77.3 gal
